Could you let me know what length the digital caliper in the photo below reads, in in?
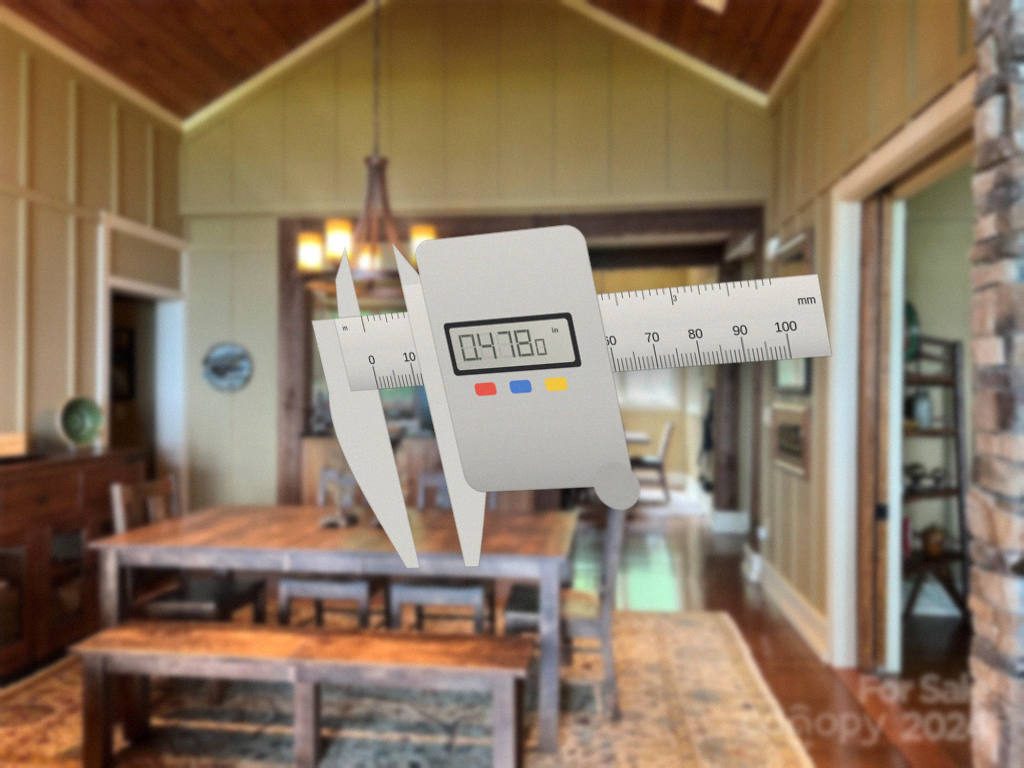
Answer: 0.4780 in
